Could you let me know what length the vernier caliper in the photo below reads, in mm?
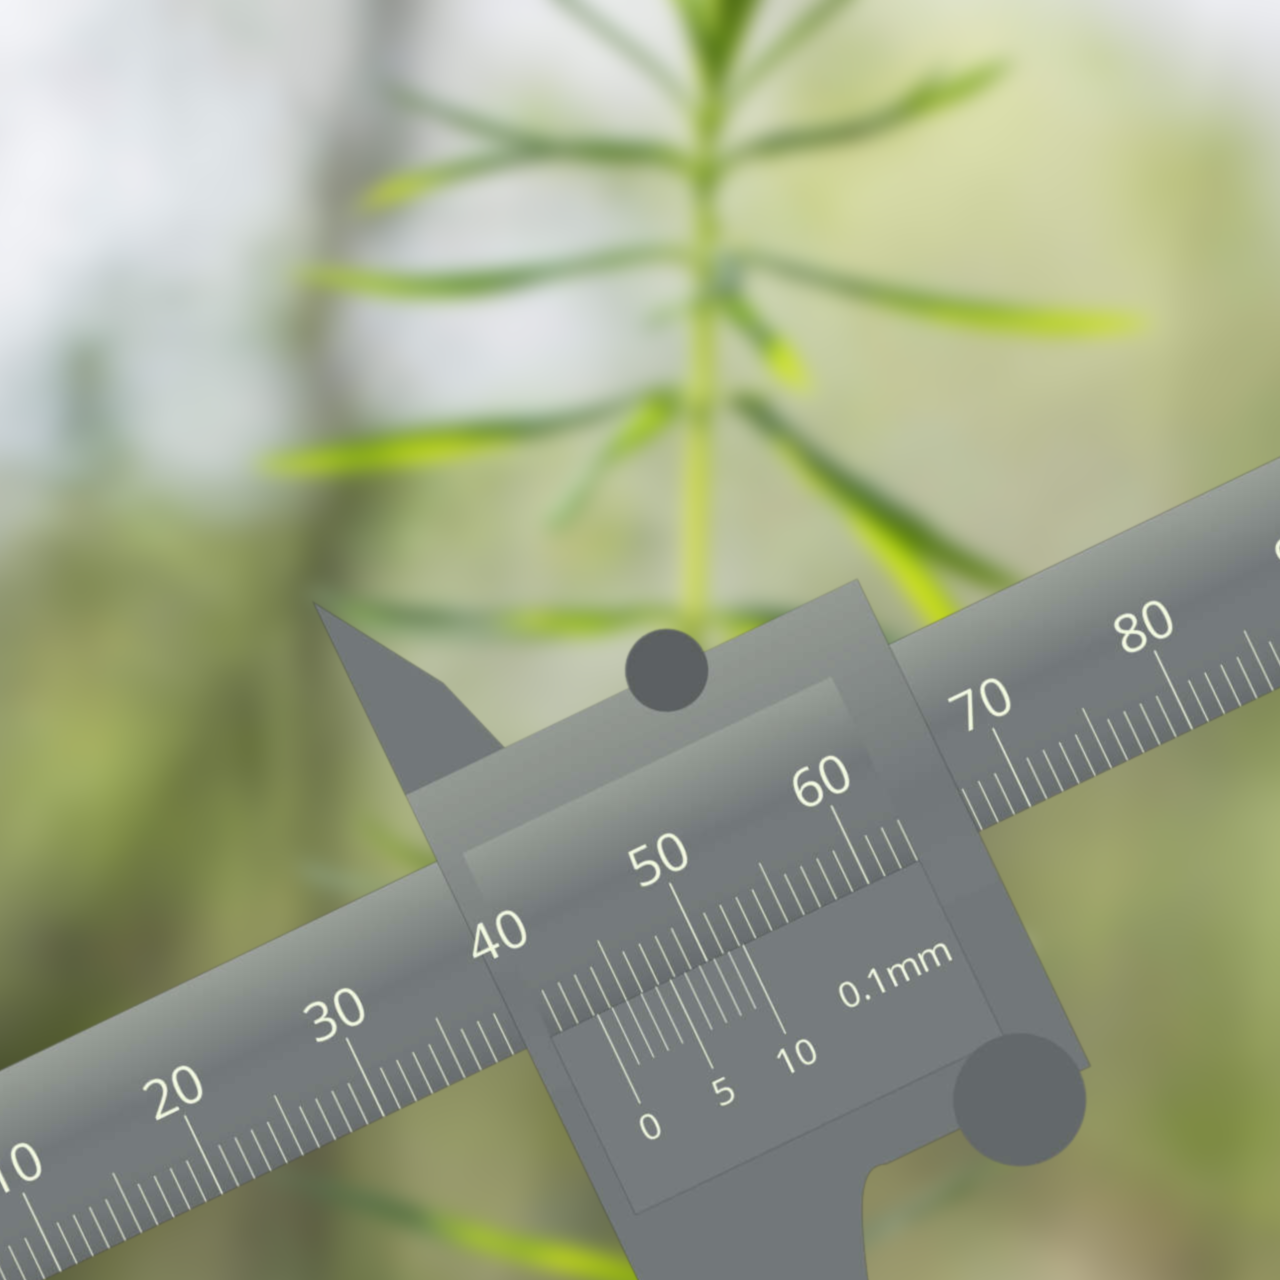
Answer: 43.2 mm
